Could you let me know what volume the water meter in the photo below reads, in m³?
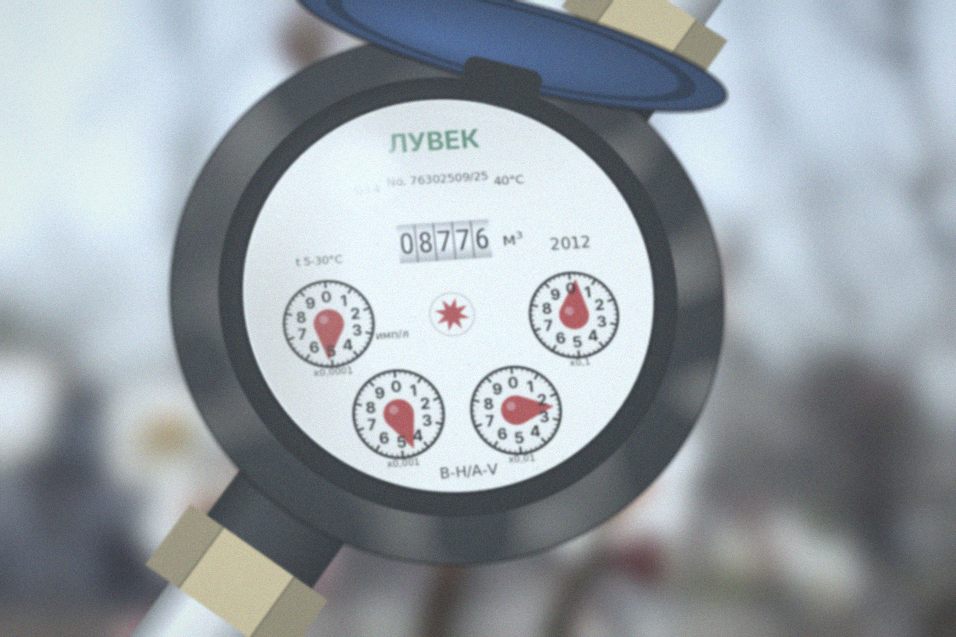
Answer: 8776.0245 m³
